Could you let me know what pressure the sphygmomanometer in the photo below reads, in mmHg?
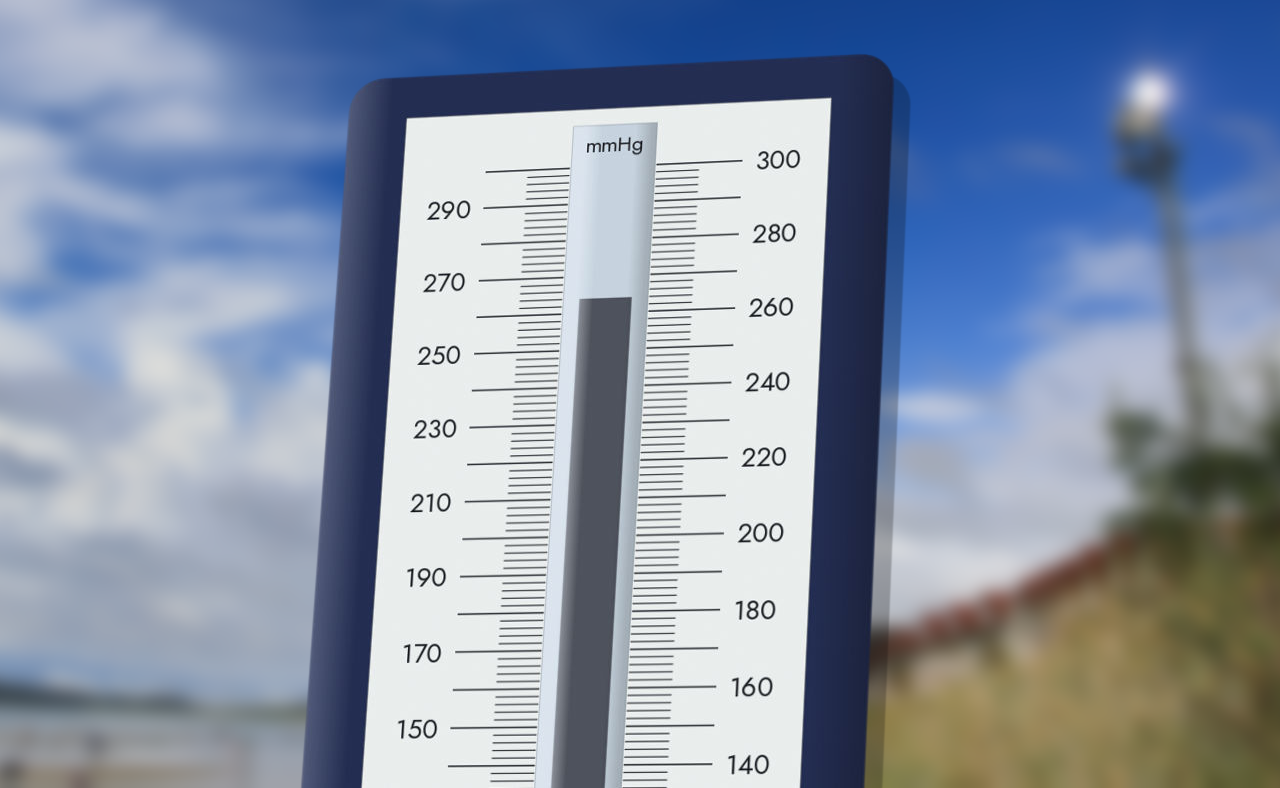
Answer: 264 mmHg
